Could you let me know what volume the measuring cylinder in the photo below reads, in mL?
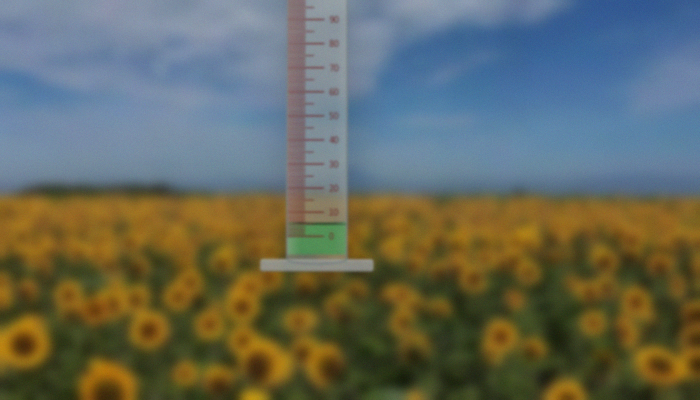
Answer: 5 mL
